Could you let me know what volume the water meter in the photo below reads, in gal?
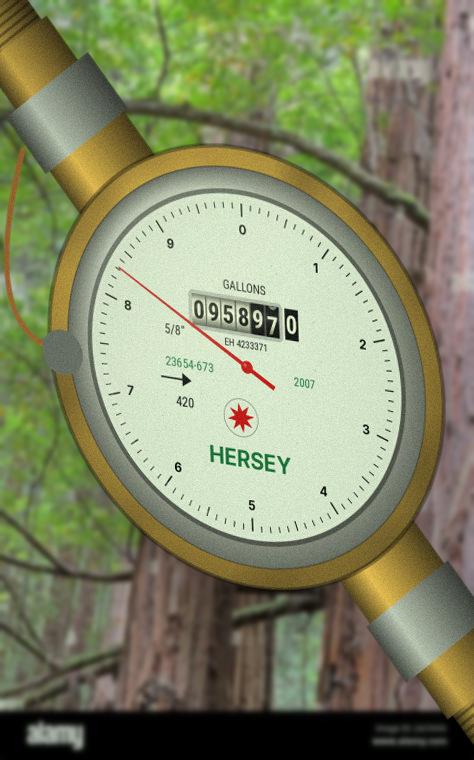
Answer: 958968.3 gal
